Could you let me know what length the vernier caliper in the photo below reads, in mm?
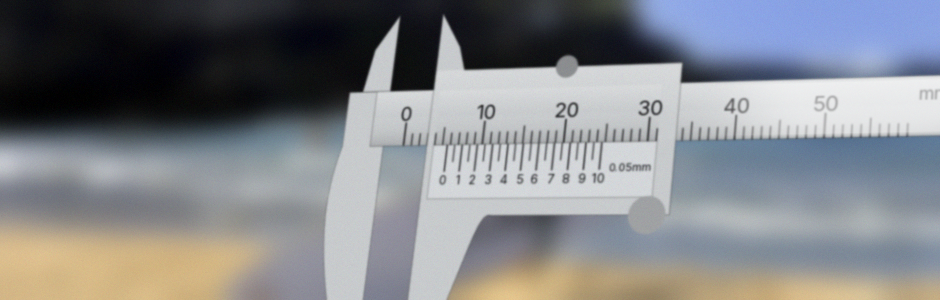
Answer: 5.6 mm
